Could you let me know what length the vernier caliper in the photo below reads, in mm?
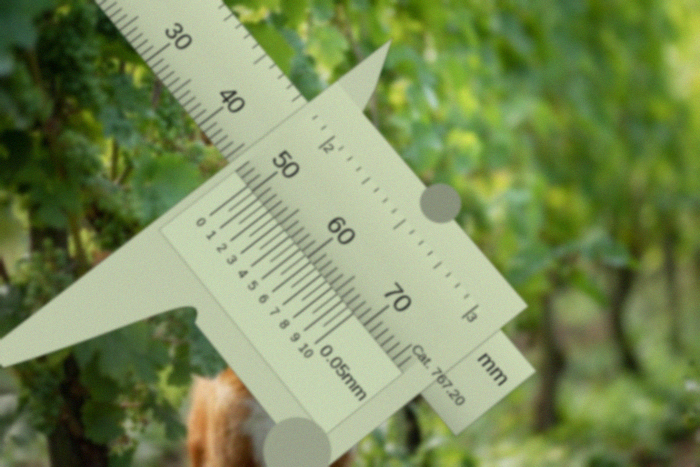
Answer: 49.2 mm
